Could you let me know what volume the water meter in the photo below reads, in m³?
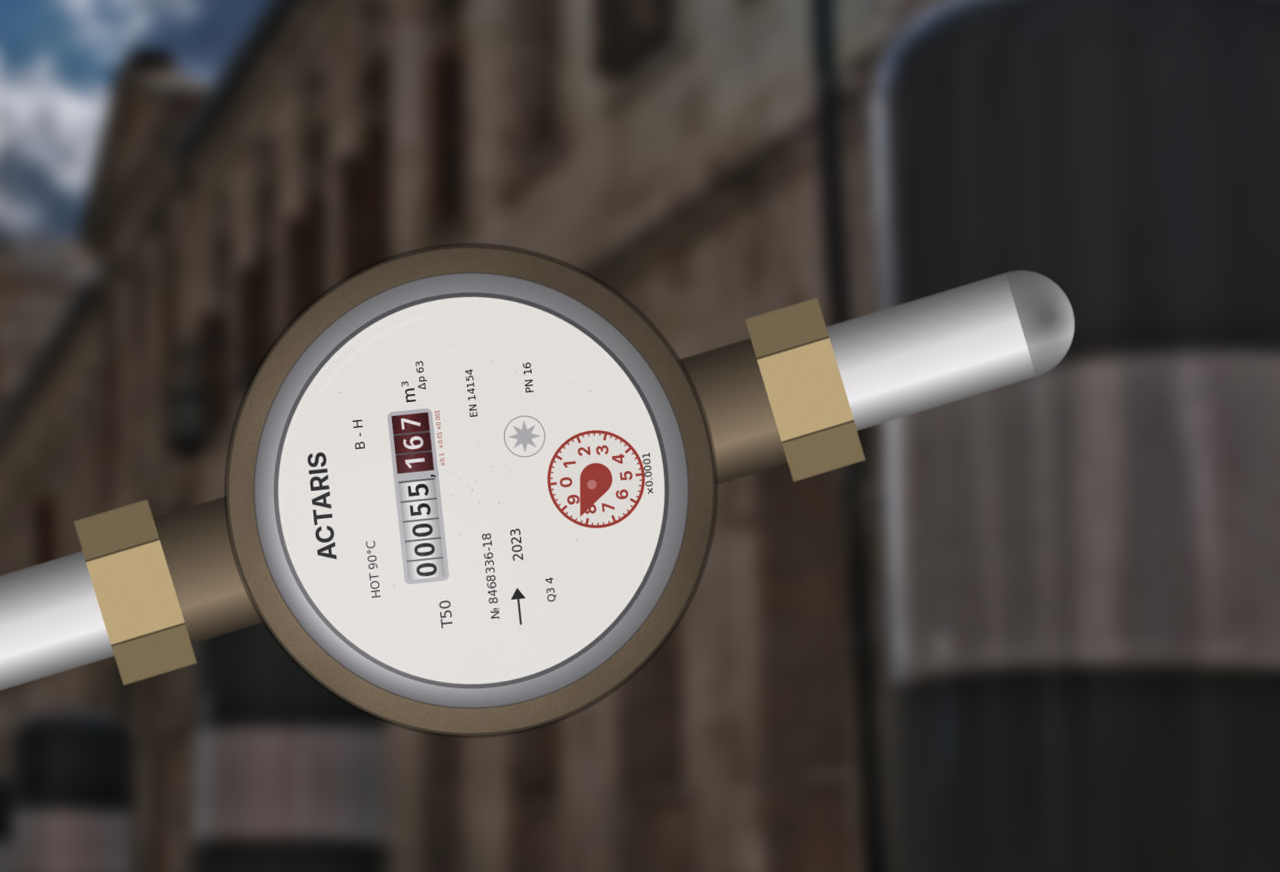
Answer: 55.1678 m³
